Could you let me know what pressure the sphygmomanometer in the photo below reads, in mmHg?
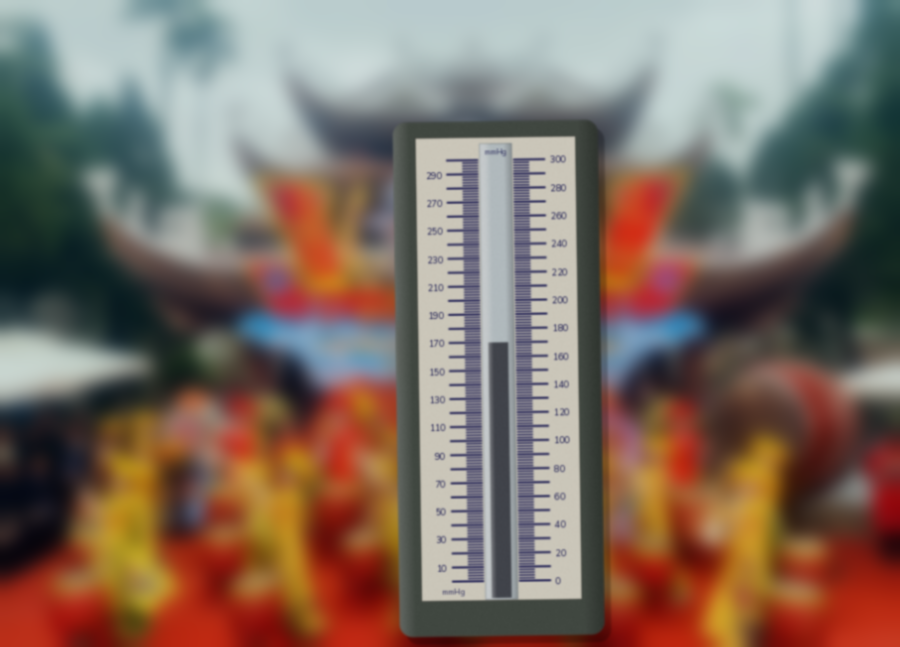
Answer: 170 mmHg
